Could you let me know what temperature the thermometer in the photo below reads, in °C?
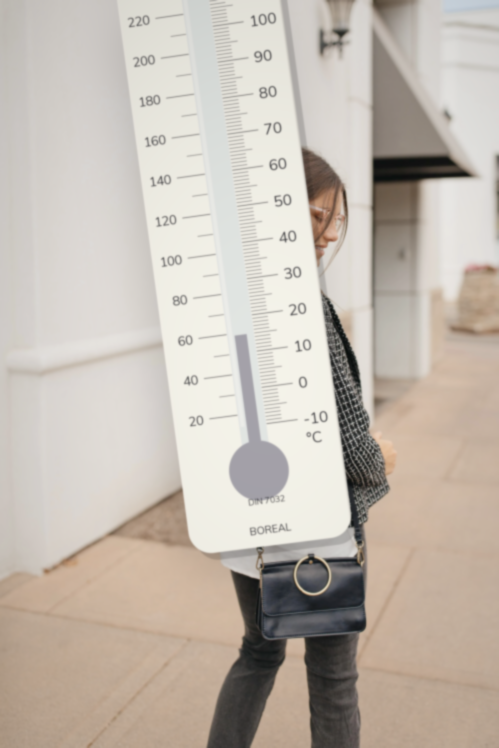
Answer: 15 °C
